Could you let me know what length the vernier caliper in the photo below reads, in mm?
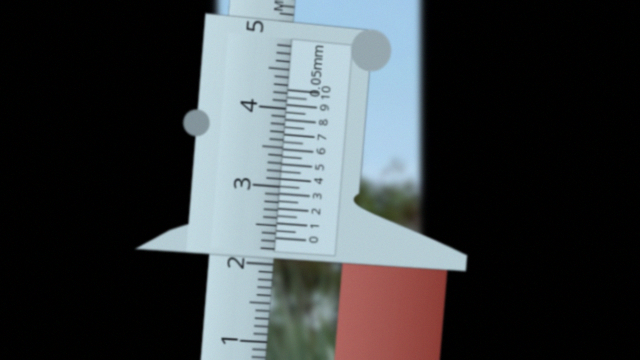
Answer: 23.4 mm
